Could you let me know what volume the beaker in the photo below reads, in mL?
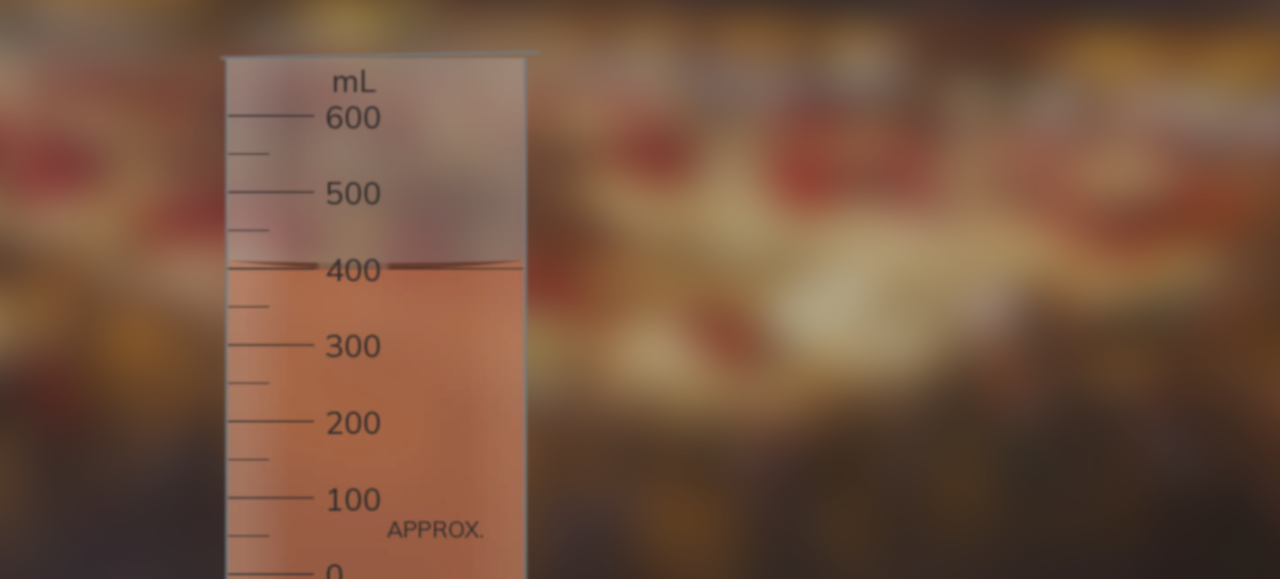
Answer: 400 mL
